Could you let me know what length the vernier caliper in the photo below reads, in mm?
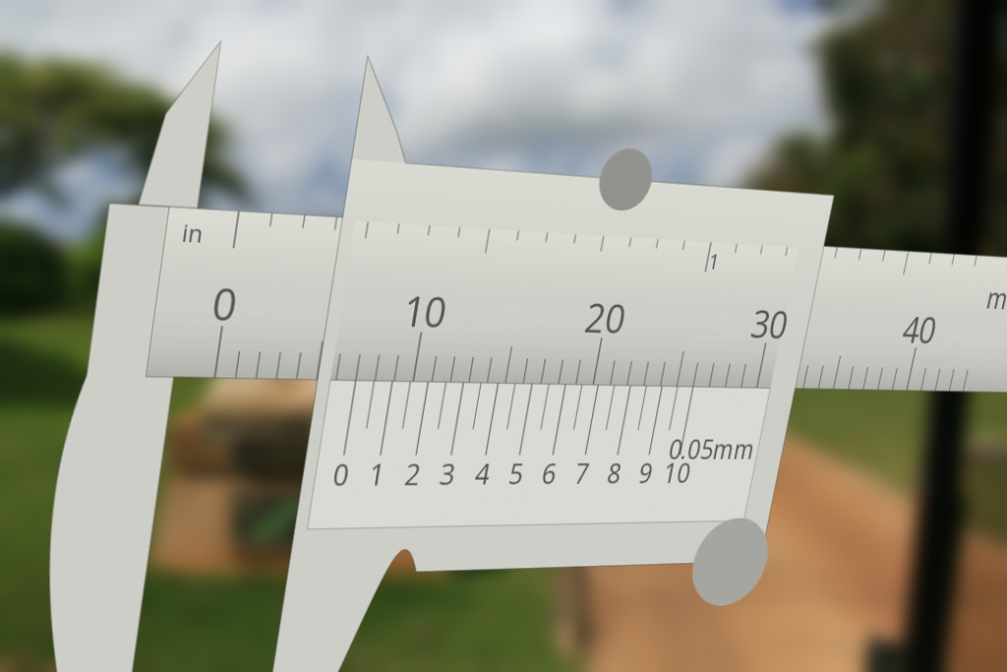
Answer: 7.0 mm
